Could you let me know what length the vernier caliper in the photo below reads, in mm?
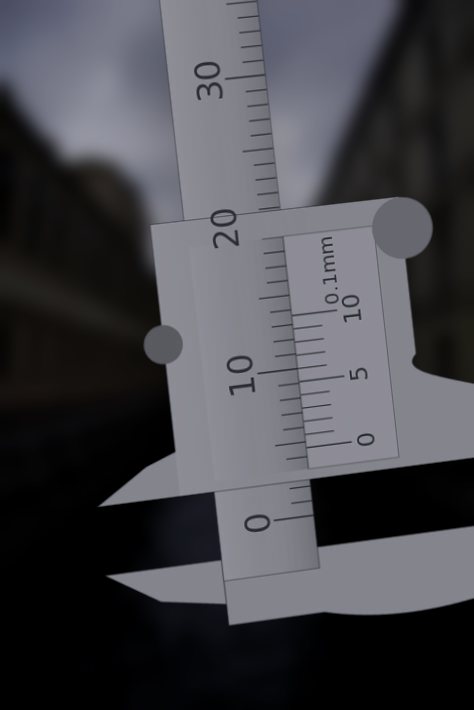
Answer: 4.6 mm
